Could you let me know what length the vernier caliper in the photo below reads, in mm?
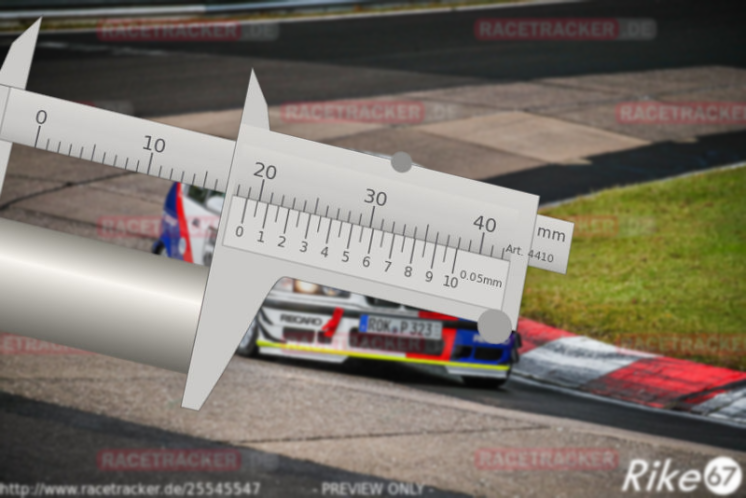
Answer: 18.9 mm
